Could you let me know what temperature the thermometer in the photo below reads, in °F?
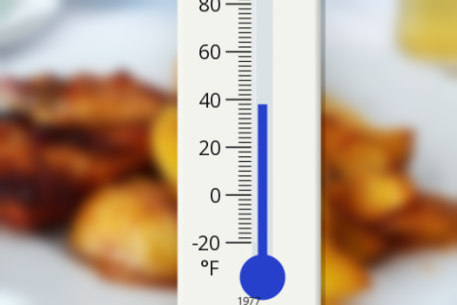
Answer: 38 °F
